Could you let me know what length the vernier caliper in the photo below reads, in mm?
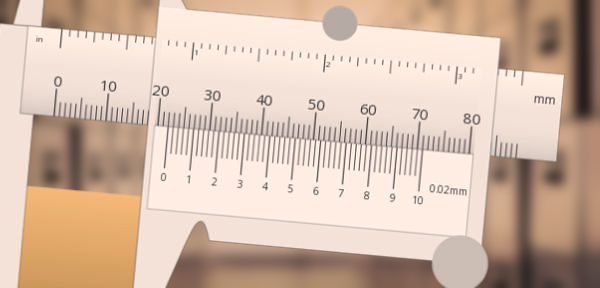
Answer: 22.0 mm
